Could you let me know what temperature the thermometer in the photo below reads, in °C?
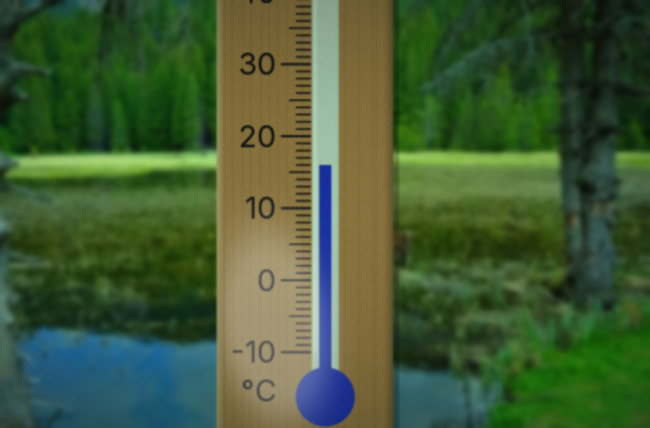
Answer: 16 °C
